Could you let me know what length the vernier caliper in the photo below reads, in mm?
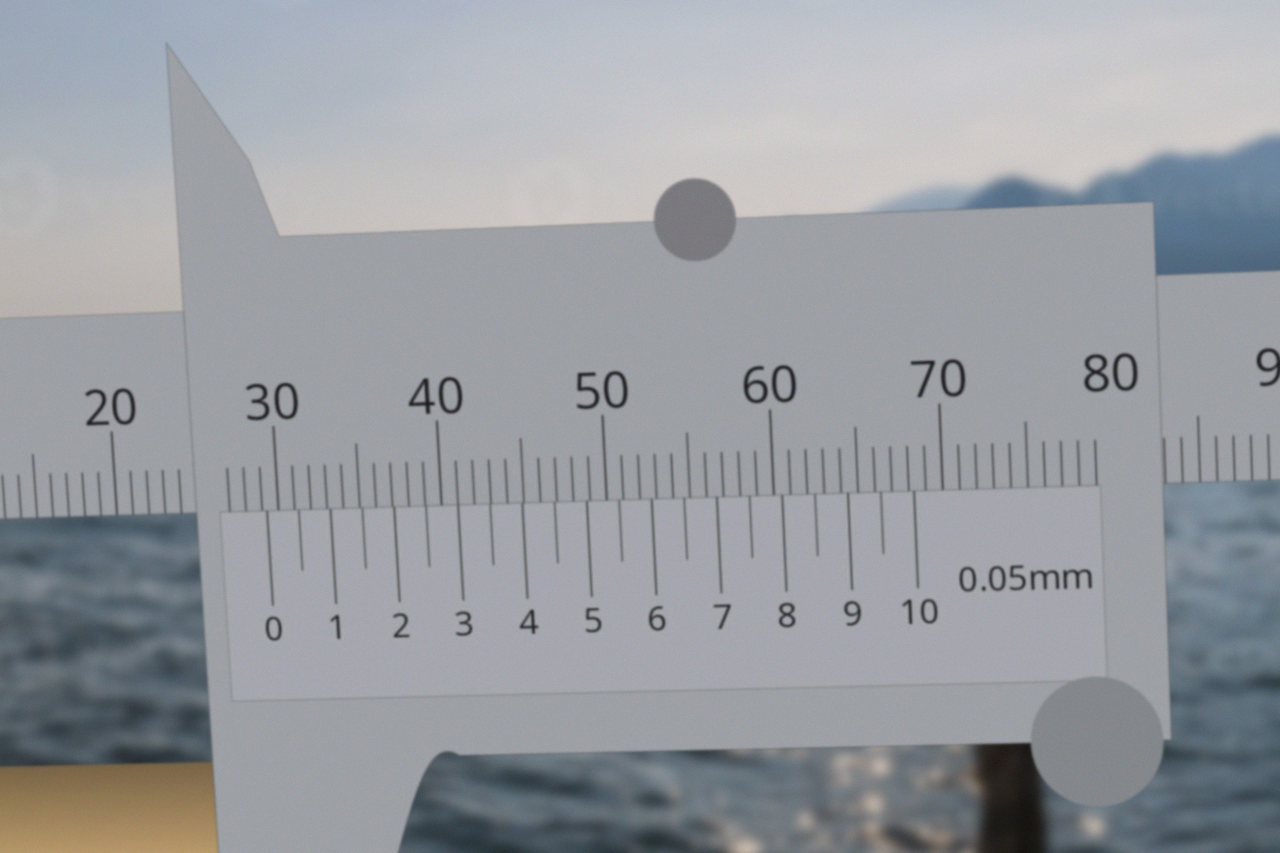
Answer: 29.3 mm
